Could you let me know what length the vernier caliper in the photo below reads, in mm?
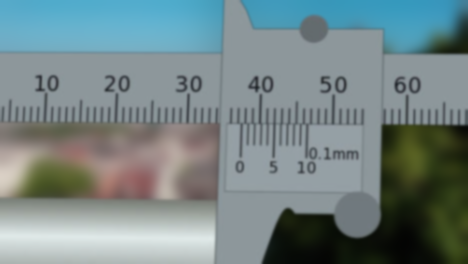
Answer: 37.5 mm
